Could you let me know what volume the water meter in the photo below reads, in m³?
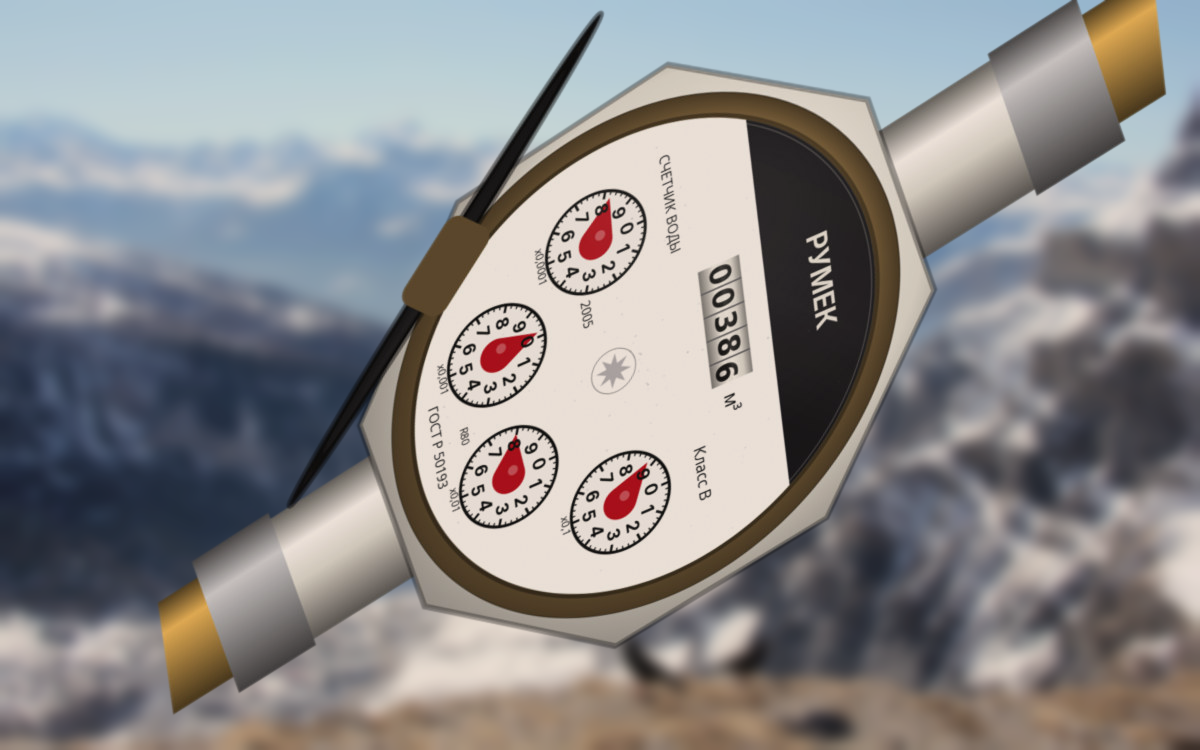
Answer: 385.8798 m³
